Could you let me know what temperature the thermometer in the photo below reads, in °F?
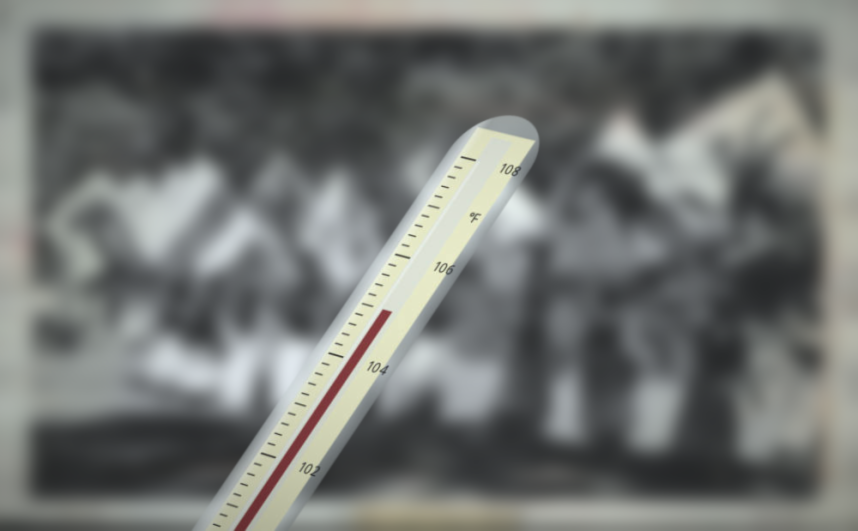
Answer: 105 °F
